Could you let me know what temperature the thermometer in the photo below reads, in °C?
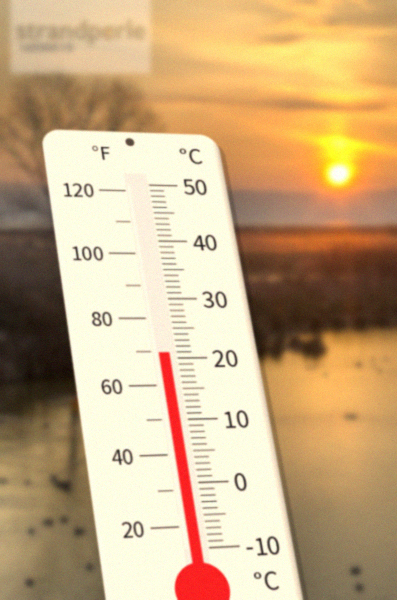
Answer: 21 °C
